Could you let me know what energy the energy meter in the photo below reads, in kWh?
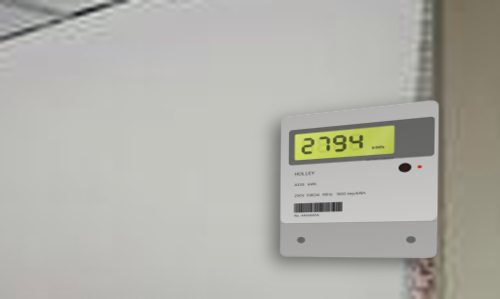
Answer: 2794 kWh
